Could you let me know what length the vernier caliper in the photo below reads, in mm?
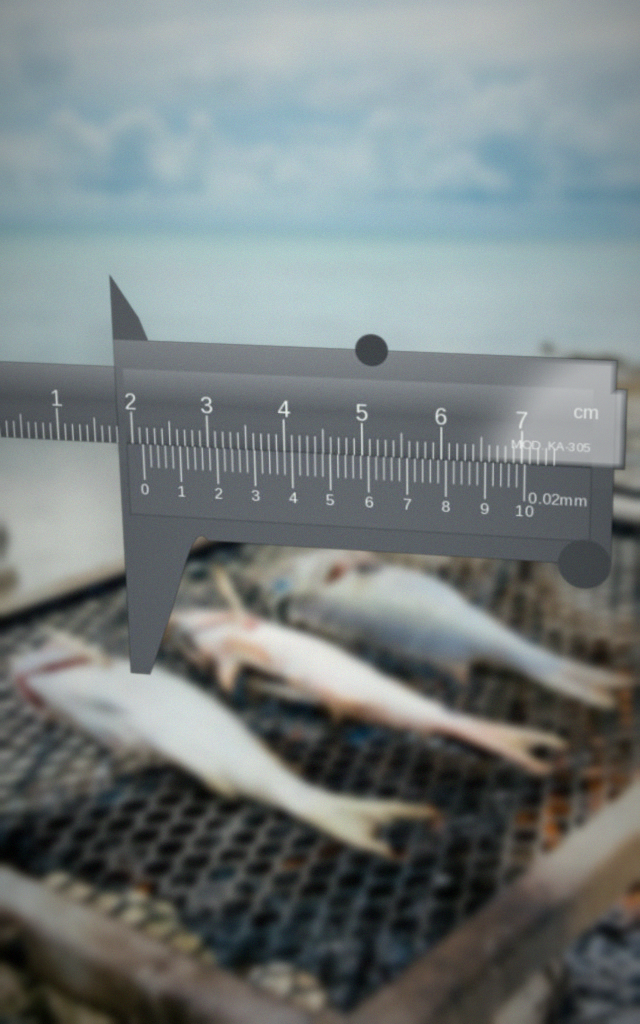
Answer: 21.4 mm
